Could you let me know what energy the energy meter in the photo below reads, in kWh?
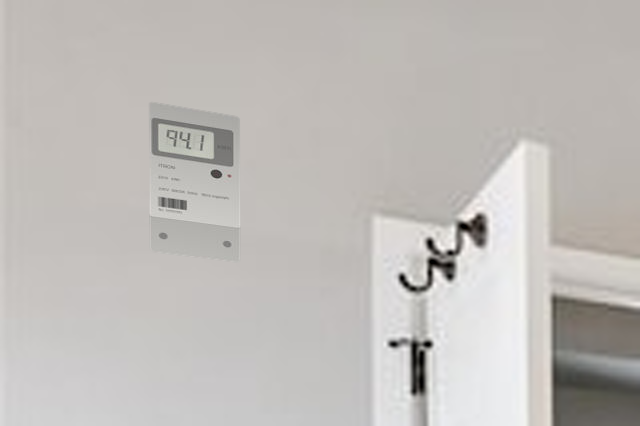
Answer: 94.1 kWh
